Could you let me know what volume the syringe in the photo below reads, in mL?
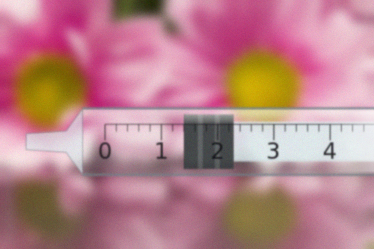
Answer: 1.4 mL
